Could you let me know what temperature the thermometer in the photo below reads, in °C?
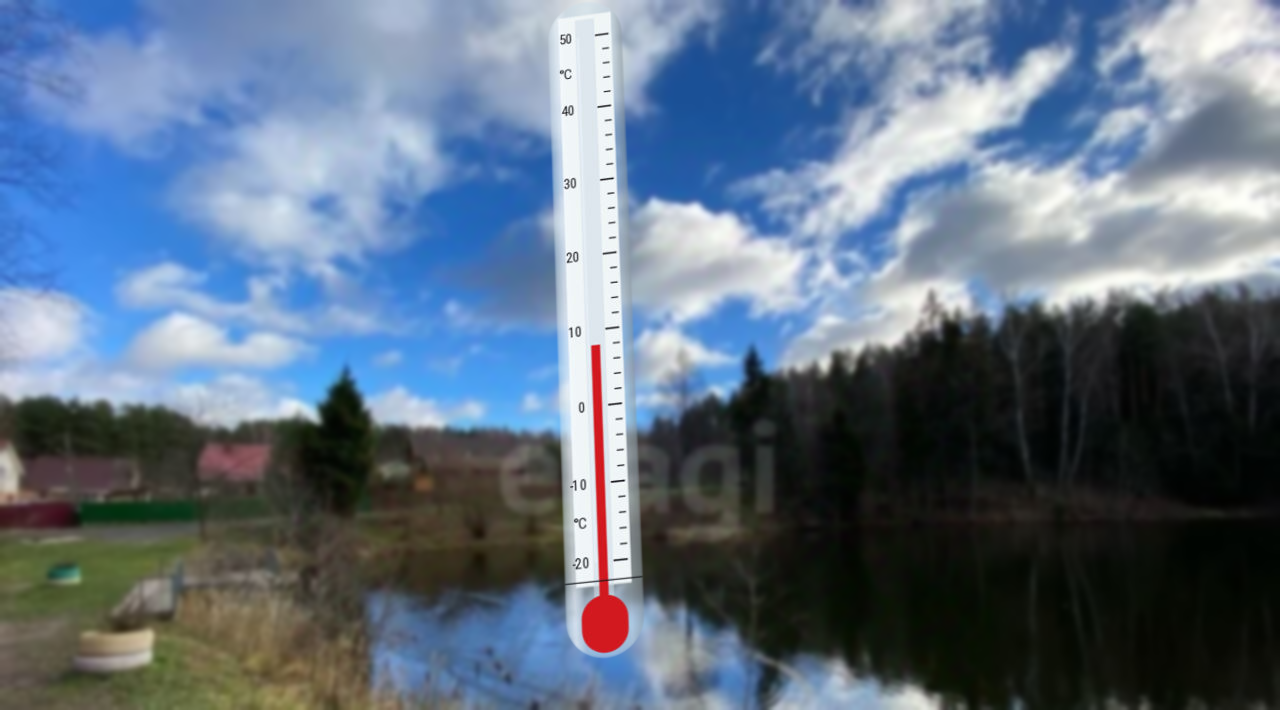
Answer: 8 °C
